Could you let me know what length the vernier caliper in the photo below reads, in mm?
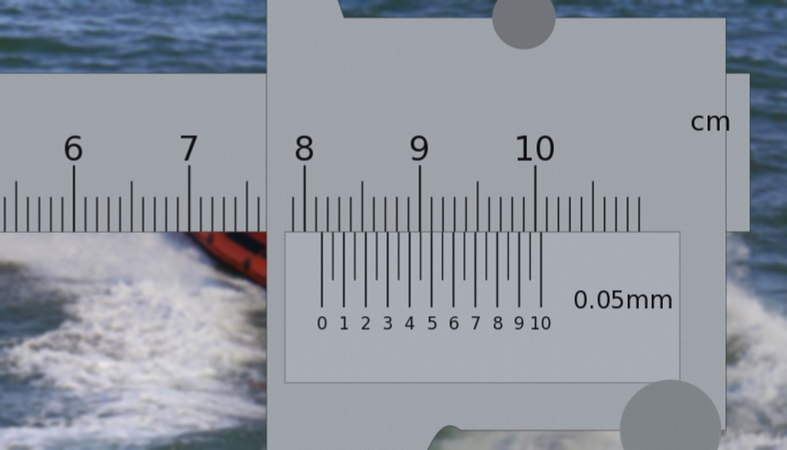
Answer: 81.5 mm
